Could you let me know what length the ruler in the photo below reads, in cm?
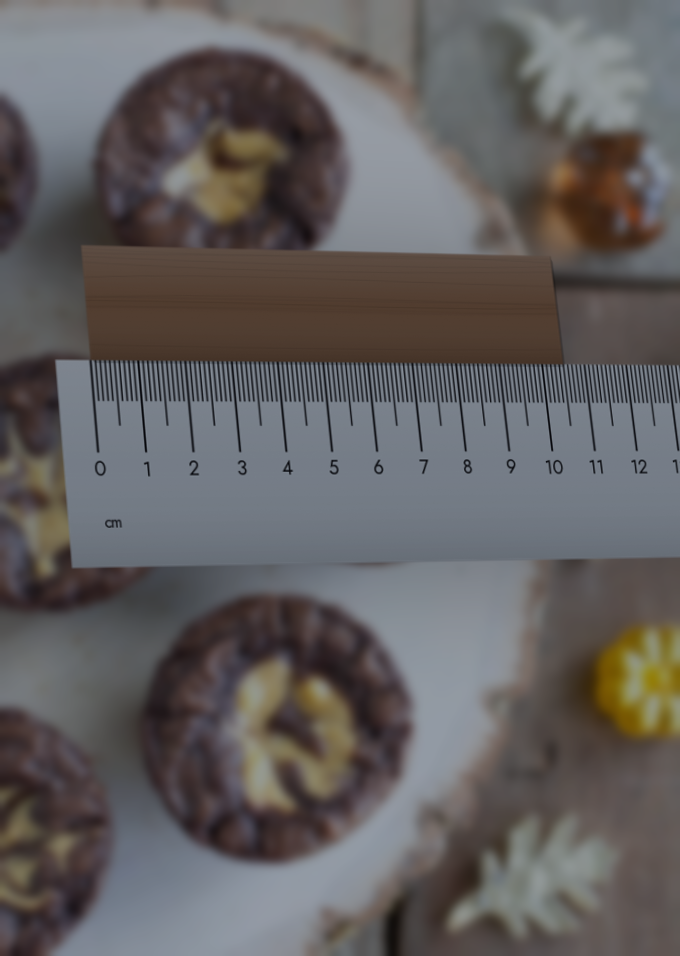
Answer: 10.5 cm
